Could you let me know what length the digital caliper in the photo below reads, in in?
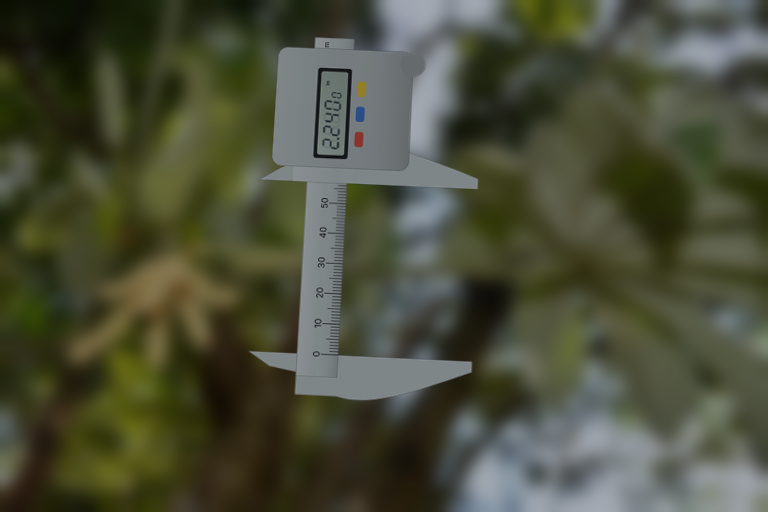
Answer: 2.2400 in
